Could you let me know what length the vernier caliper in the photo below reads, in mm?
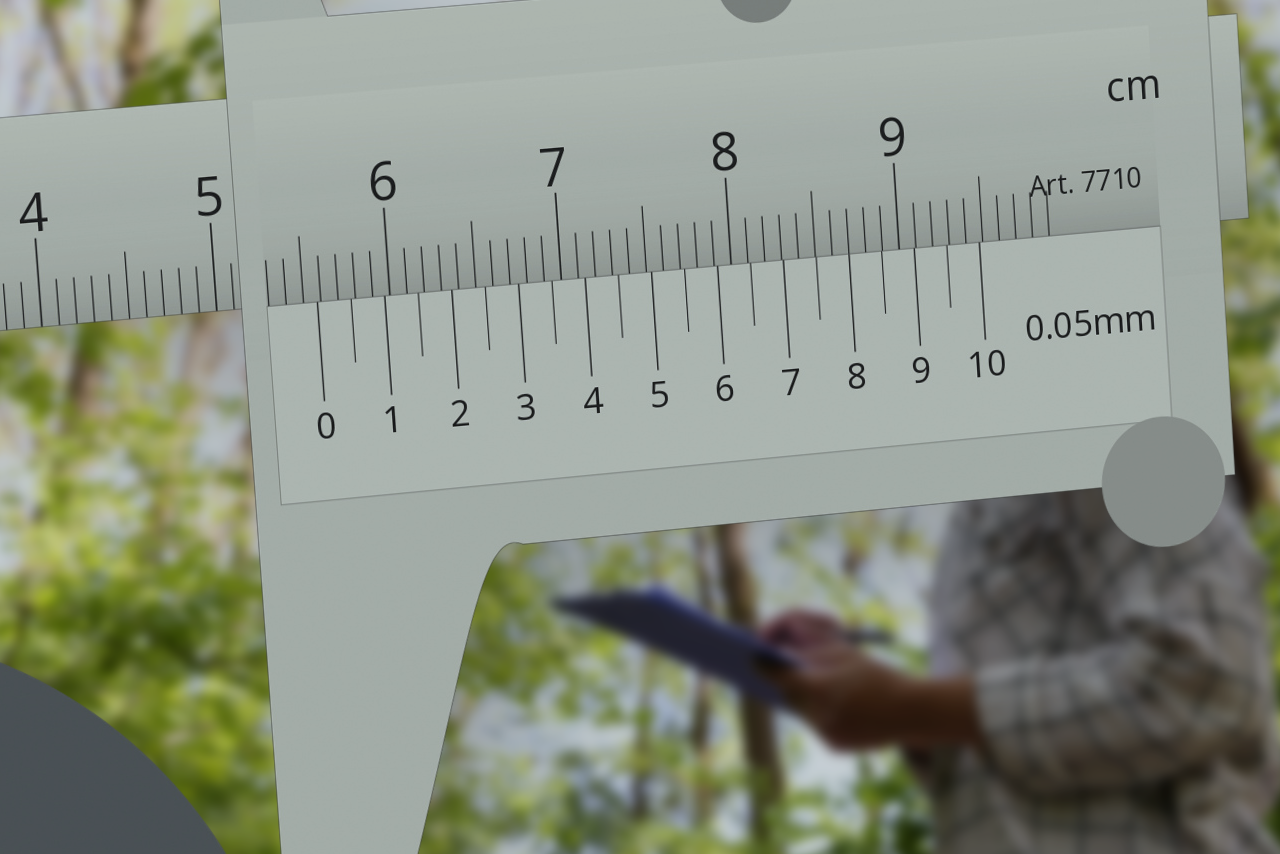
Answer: 55.8 mm
